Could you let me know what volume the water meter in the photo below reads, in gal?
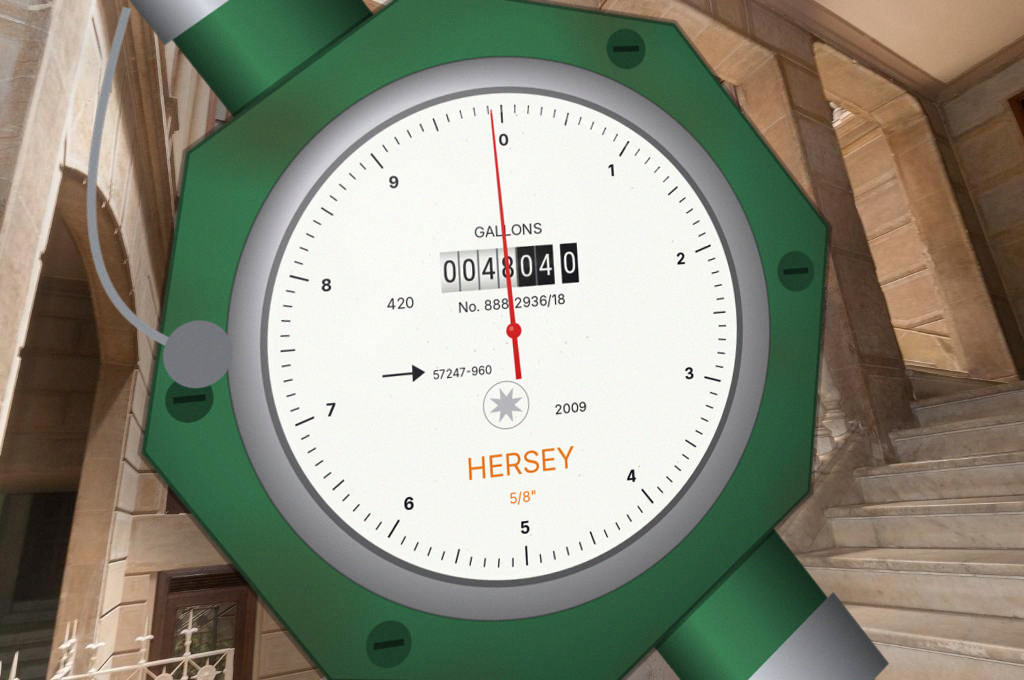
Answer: 48039.9 gal
